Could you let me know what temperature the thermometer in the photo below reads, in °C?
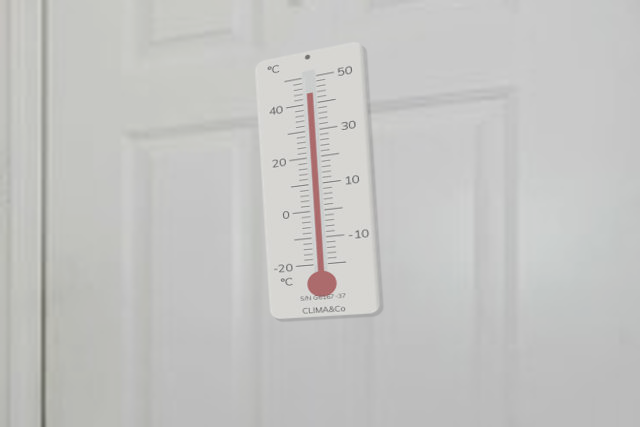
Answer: 44 °C
